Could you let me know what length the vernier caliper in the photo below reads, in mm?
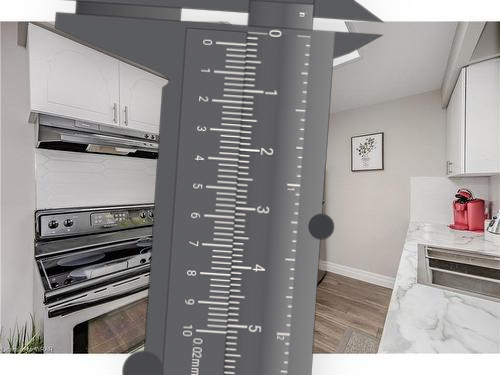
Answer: 2.2 mm
